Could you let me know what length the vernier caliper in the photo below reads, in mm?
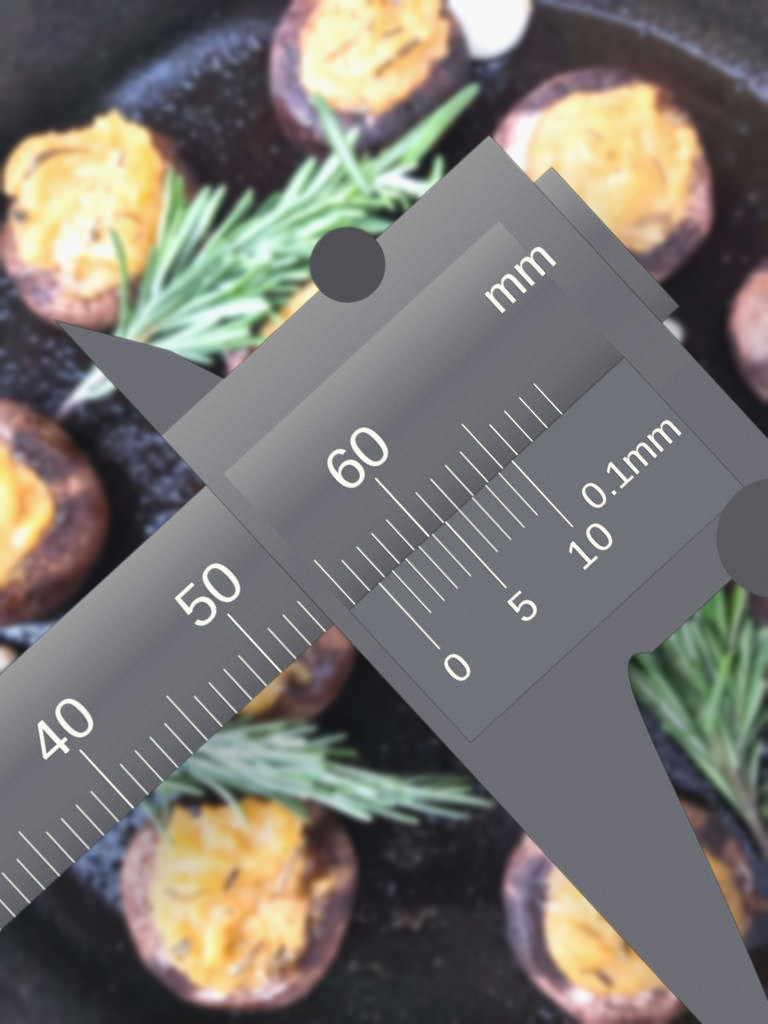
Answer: 56.6 mm
